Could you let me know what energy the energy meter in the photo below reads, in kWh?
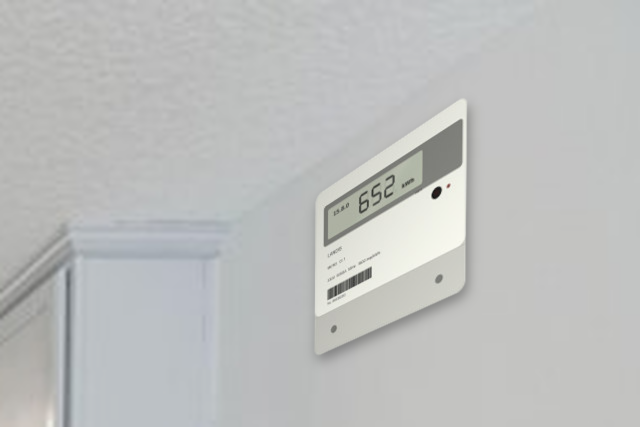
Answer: 652 kWh
